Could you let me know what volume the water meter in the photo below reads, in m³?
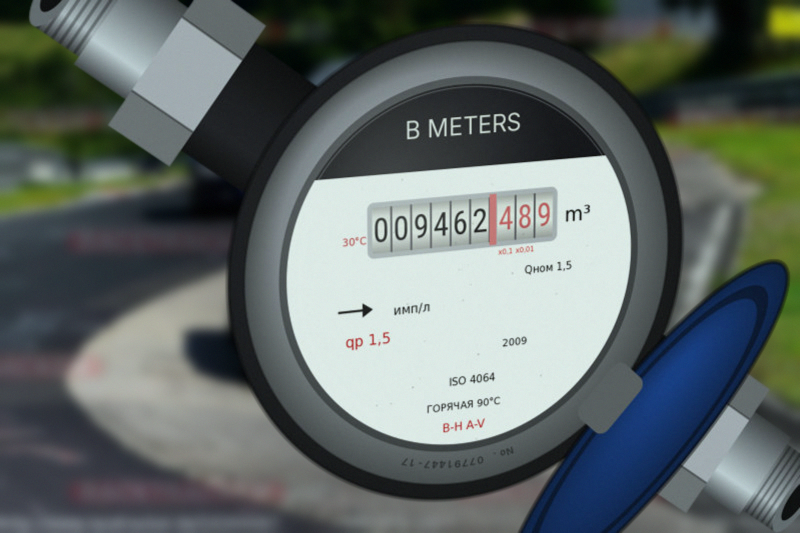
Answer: 9462.489 m³
